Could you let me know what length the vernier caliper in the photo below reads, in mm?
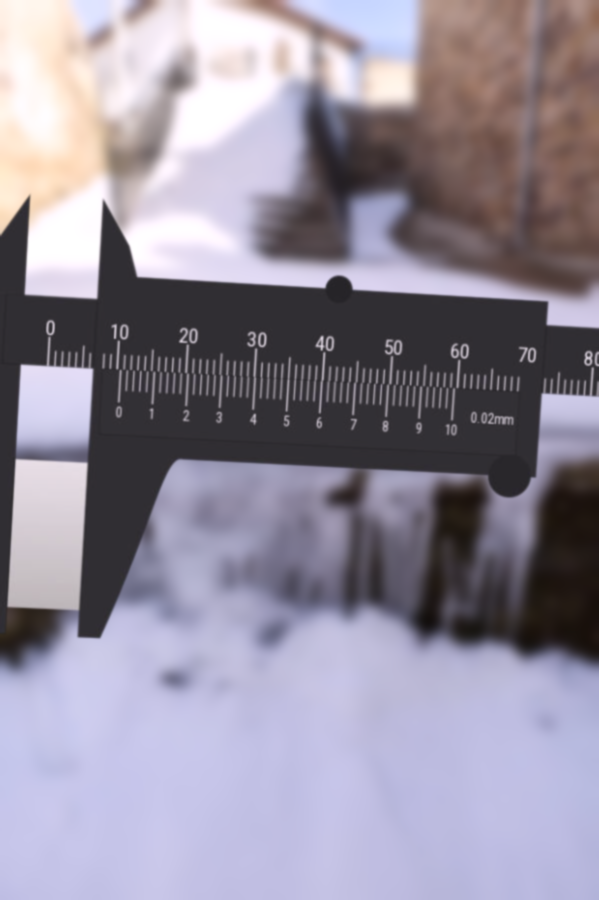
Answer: 10.5 mm
